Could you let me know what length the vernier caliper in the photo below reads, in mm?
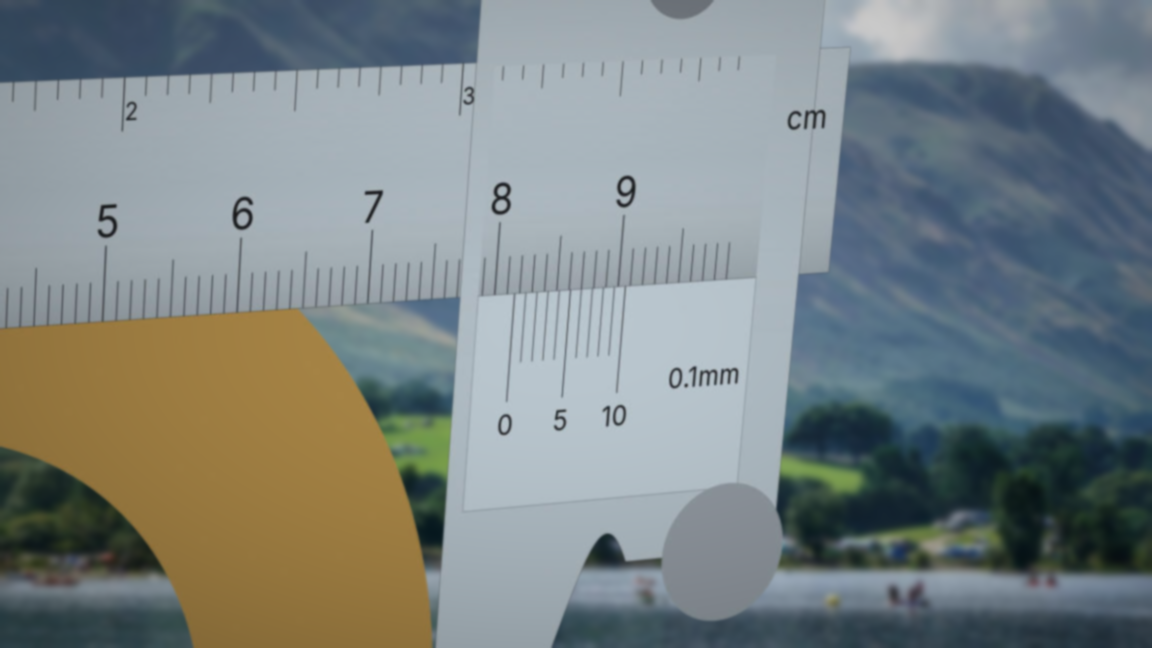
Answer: 81.6 mm
